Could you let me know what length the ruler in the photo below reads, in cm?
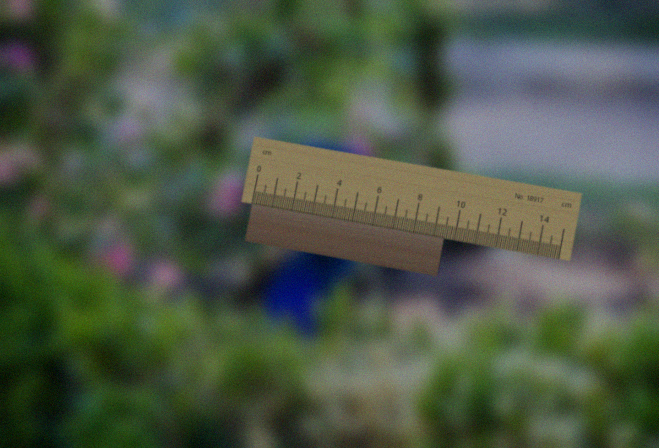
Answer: 9.5 cm
